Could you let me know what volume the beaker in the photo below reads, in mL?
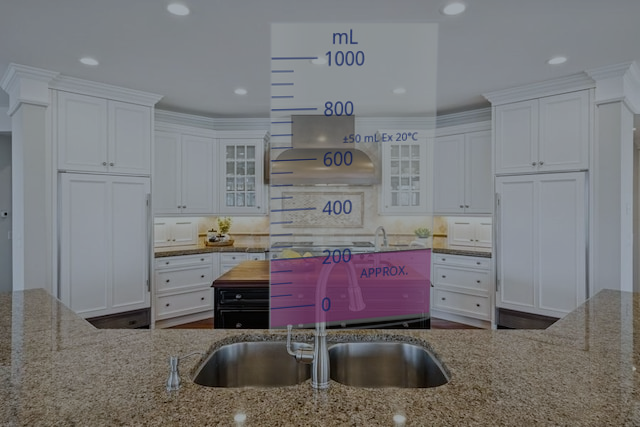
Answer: 200 mL
